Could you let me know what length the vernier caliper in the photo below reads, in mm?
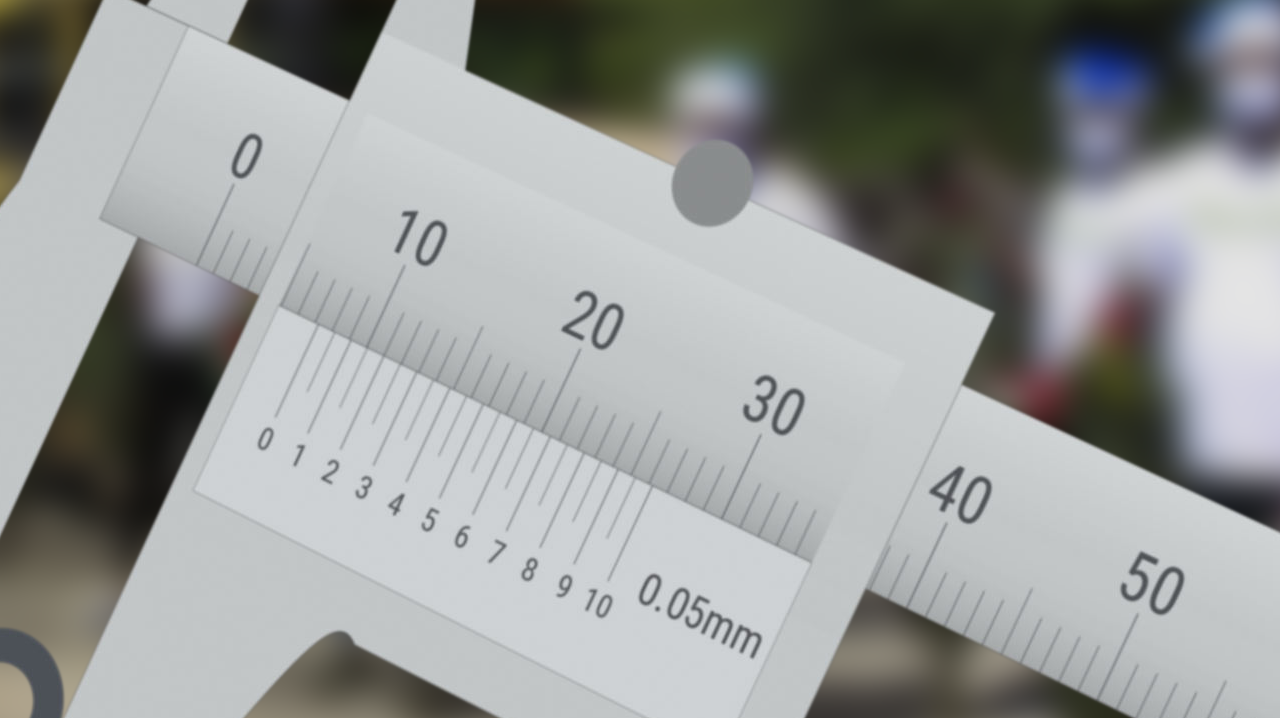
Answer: 7.2 mm
